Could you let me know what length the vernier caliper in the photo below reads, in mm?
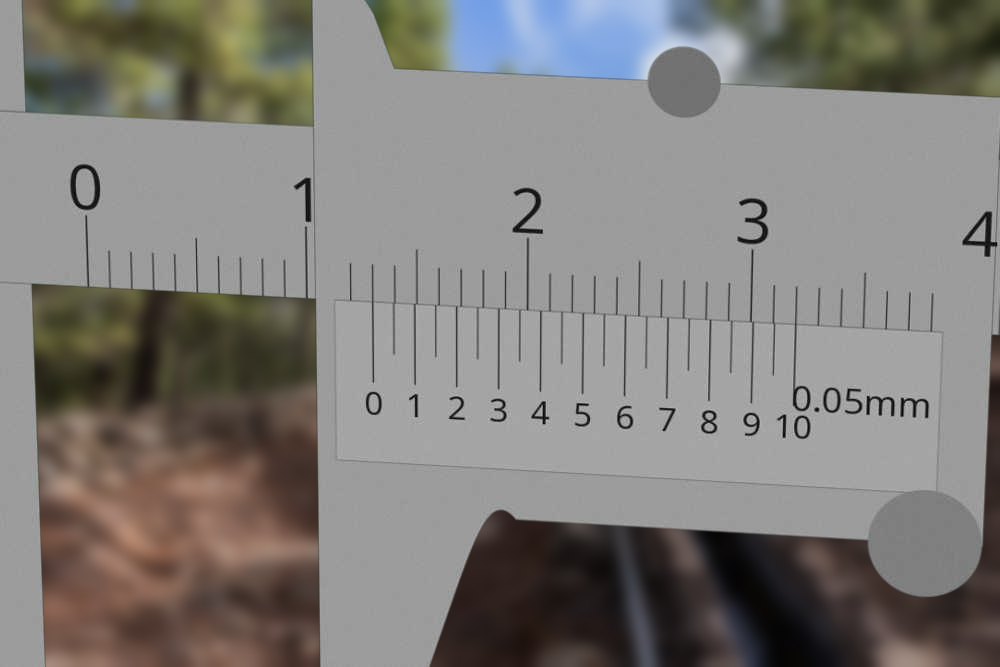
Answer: 13.0 mm
